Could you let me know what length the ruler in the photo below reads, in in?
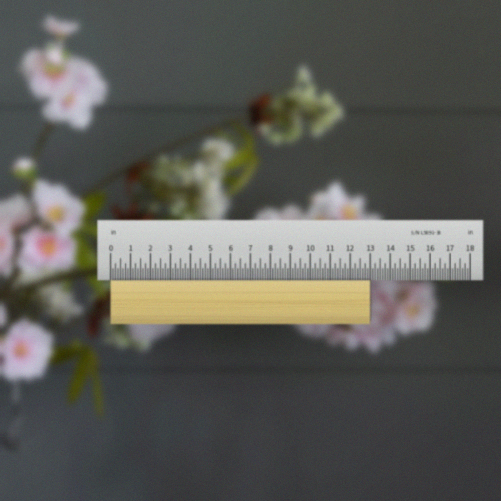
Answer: 13 in
